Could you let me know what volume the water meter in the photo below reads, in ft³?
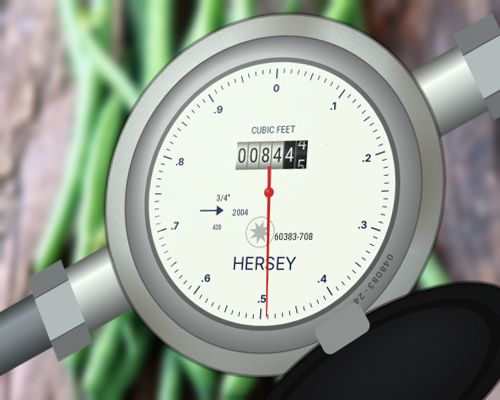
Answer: 8444.49 ft³
